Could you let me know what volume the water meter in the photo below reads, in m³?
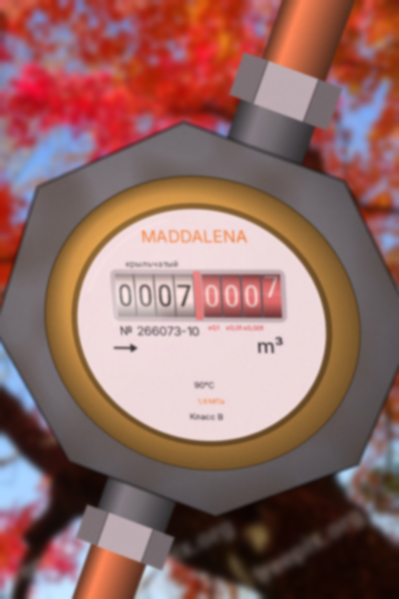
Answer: 7.0007 m³
